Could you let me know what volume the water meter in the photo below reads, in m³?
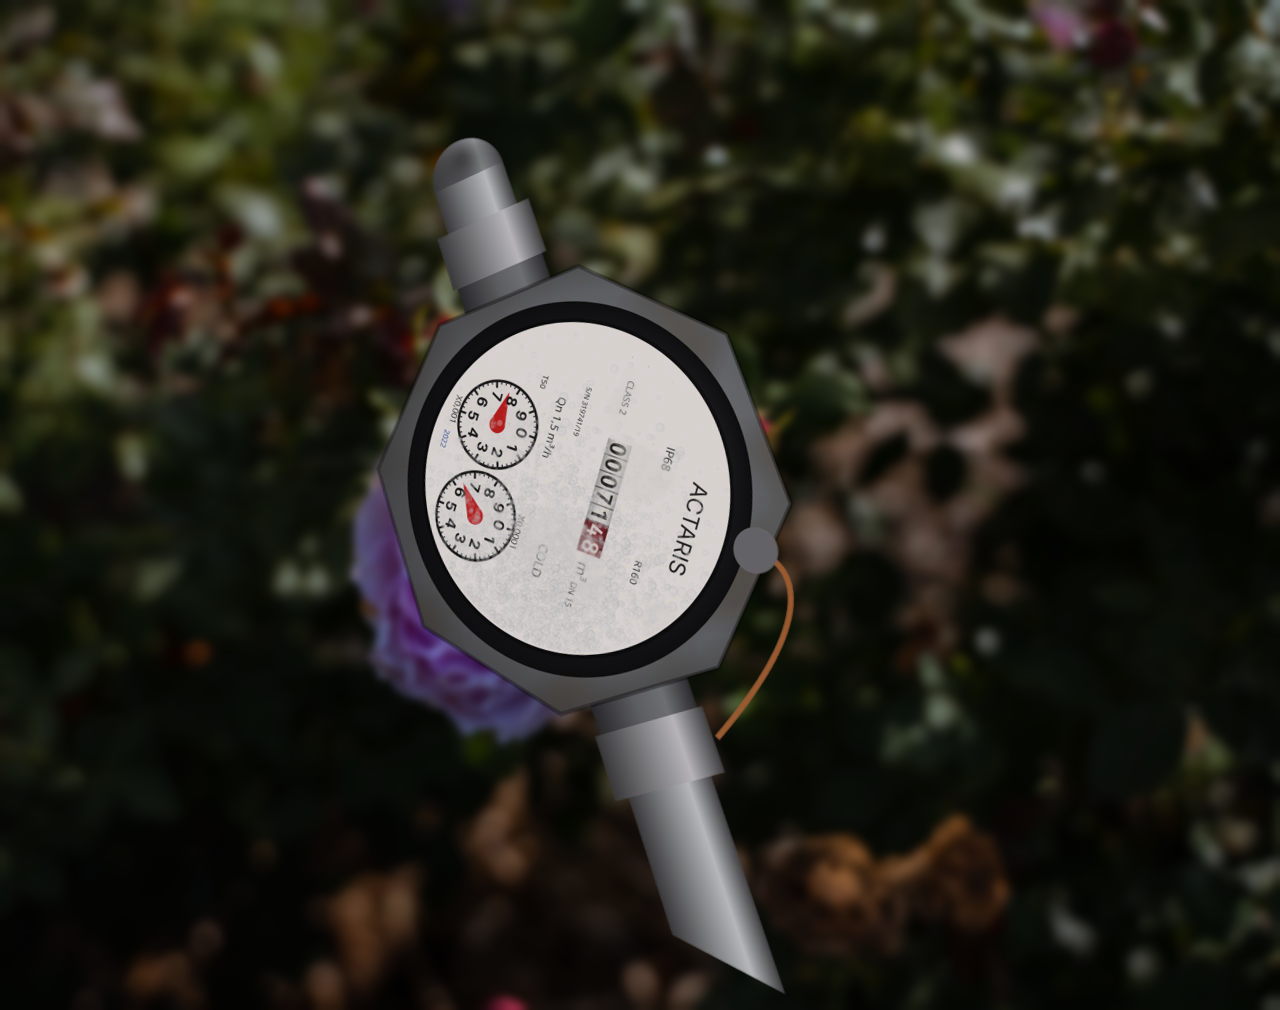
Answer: 71.4876 m³
